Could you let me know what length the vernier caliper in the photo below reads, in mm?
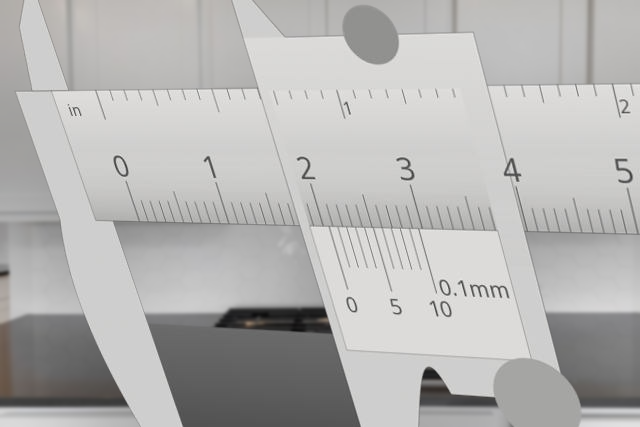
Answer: 20.6 mm
